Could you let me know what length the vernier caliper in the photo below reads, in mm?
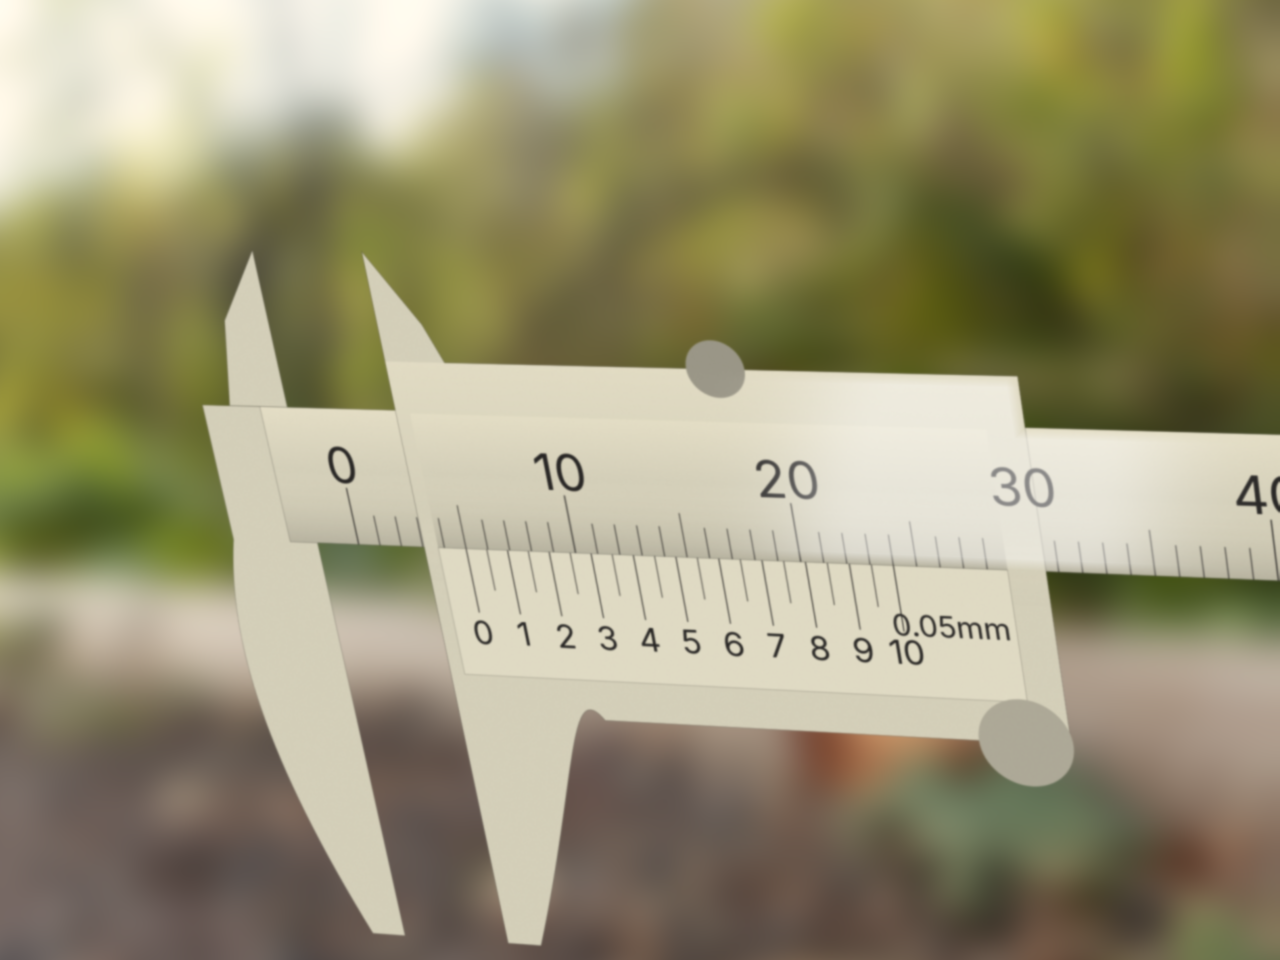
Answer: 5.0 mm
